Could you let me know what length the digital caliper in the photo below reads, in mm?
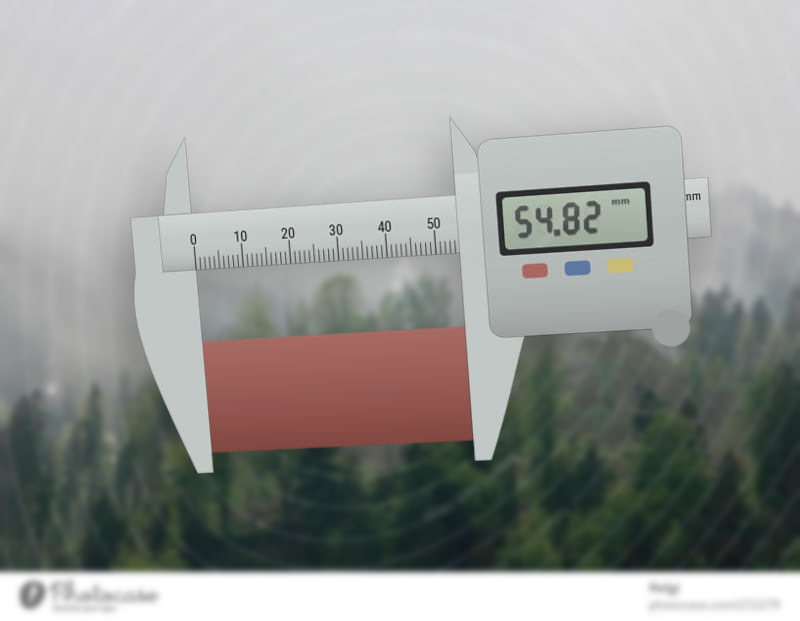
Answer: 54.82 mm
